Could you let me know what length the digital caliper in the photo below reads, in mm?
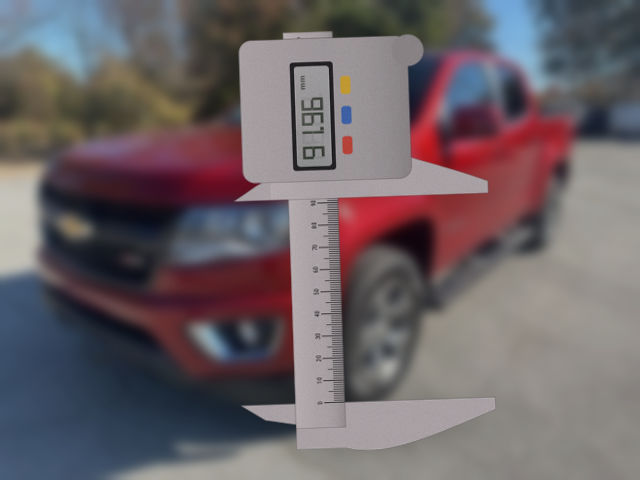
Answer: 91.96 mm
